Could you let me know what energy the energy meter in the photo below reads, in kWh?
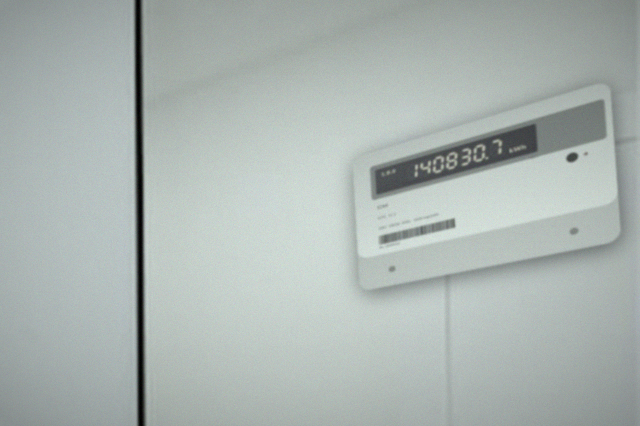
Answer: 140830.7 kWh
